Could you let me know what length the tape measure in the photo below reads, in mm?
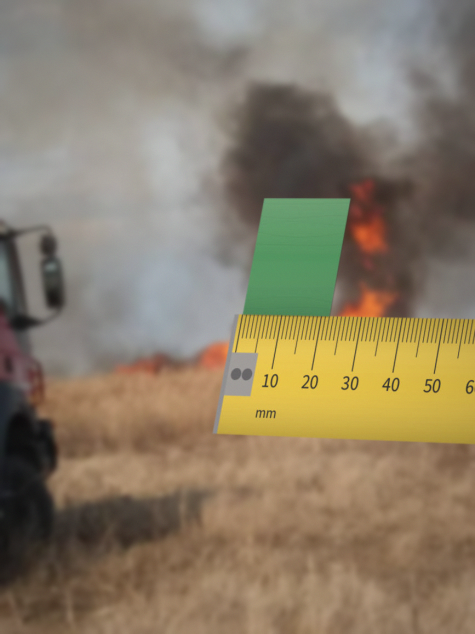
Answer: 22 mm
